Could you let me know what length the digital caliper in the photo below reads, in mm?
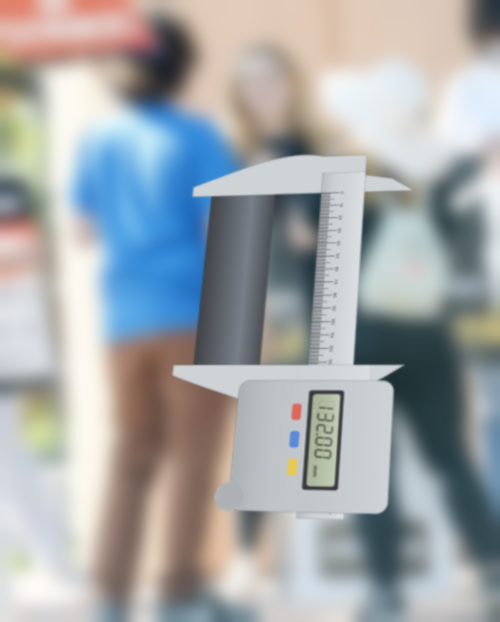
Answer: 132.00 mm
